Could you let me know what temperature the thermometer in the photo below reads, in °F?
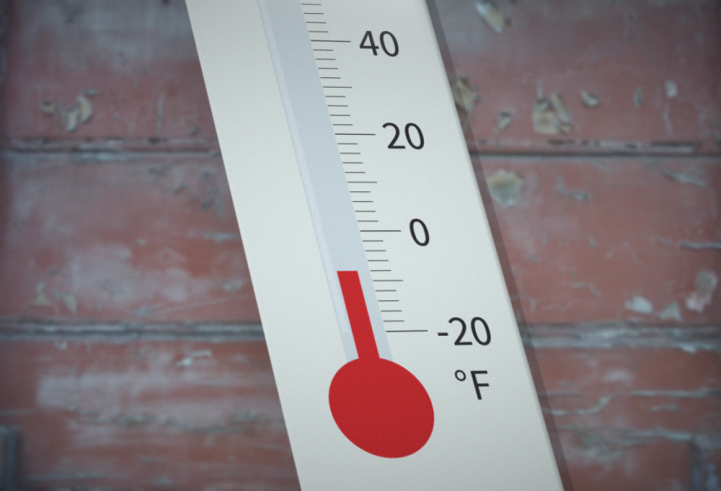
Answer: -8 °F
